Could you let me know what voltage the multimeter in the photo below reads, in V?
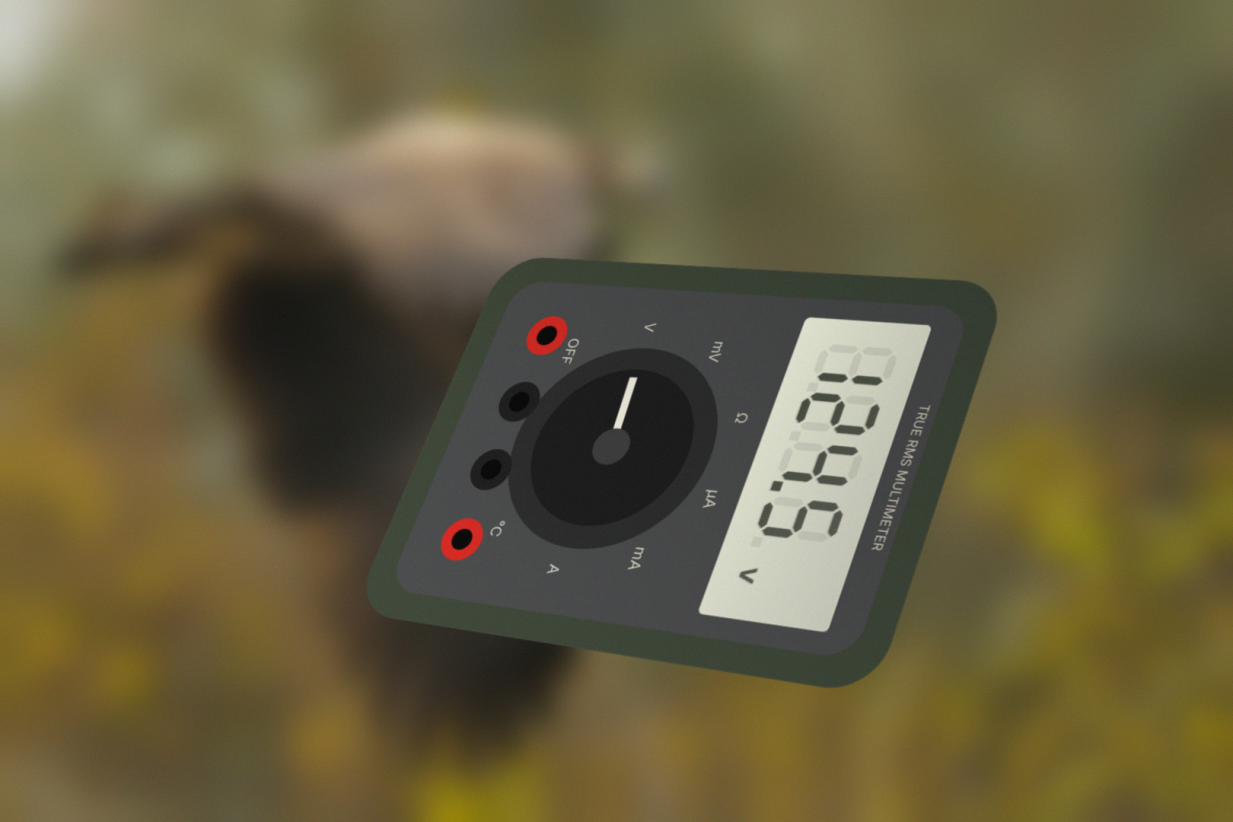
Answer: 124.5 V
